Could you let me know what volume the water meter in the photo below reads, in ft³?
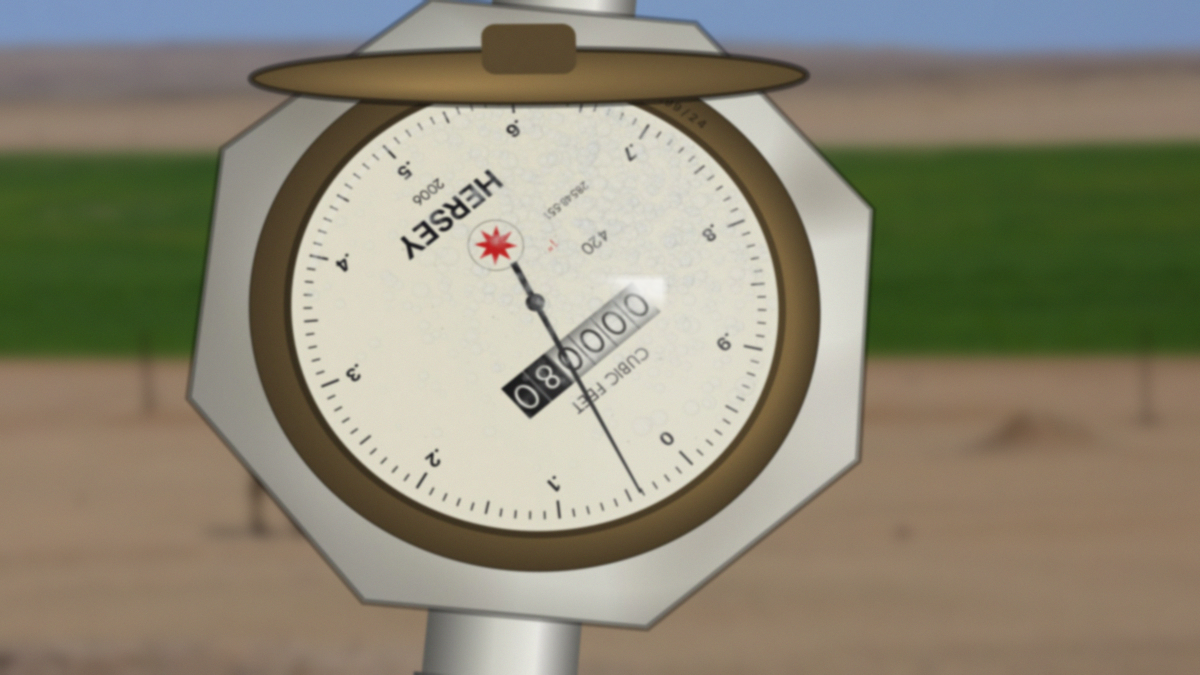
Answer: 80.04 ft³
